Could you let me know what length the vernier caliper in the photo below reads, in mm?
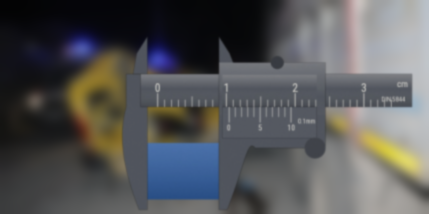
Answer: 10.4 mm
